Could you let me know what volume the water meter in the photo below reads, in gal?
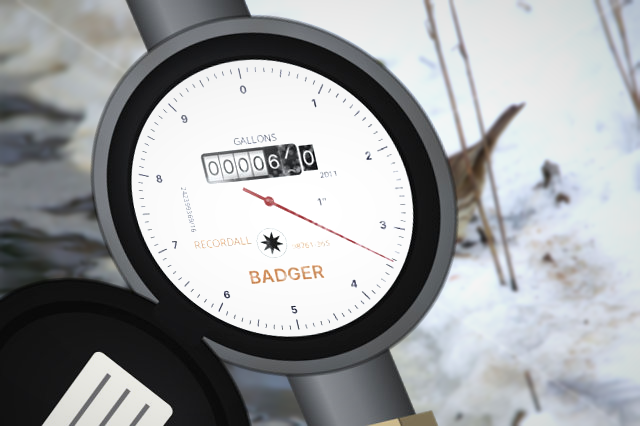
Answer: 673.4 gal
